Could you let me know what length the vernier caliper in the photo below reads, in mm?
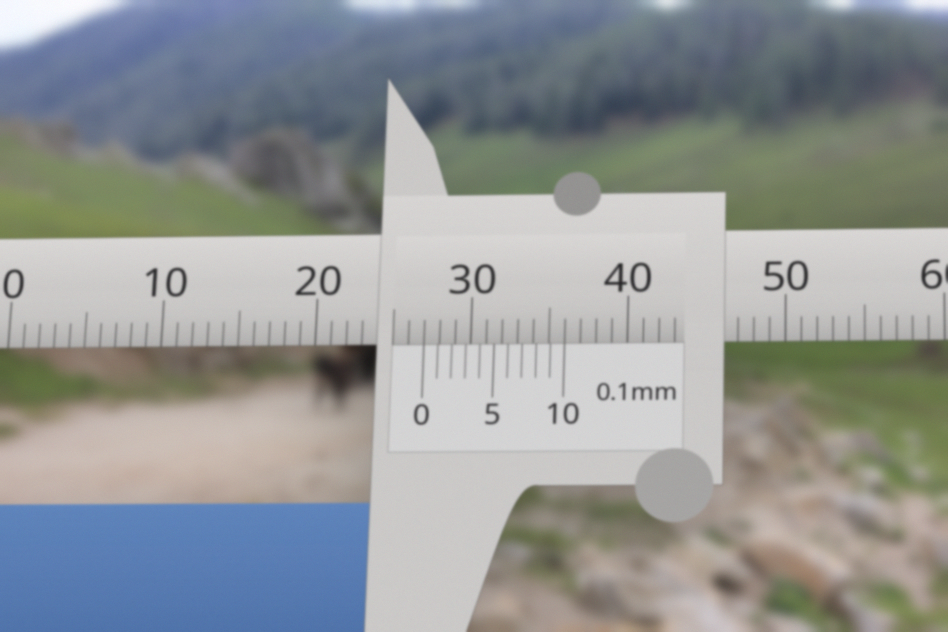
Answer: 27.0 mm
